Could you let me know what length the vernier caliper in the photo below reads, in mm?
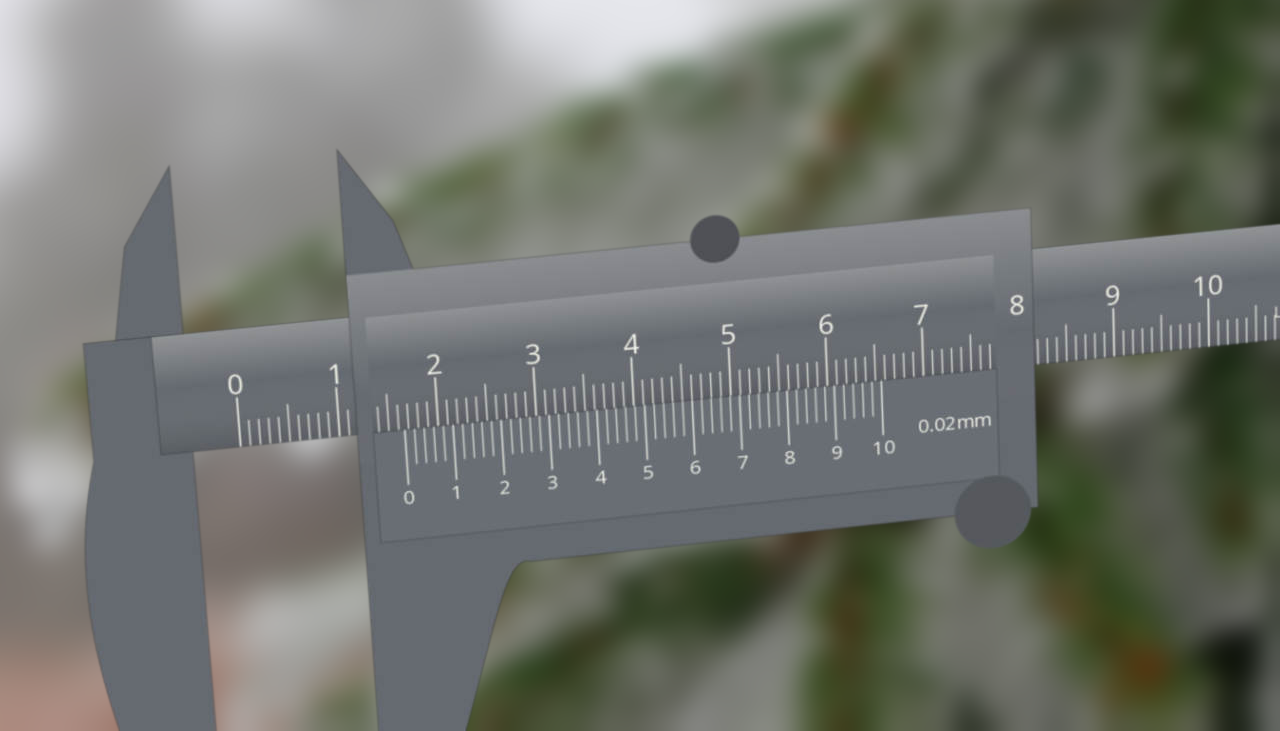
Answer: 16.6 mm
